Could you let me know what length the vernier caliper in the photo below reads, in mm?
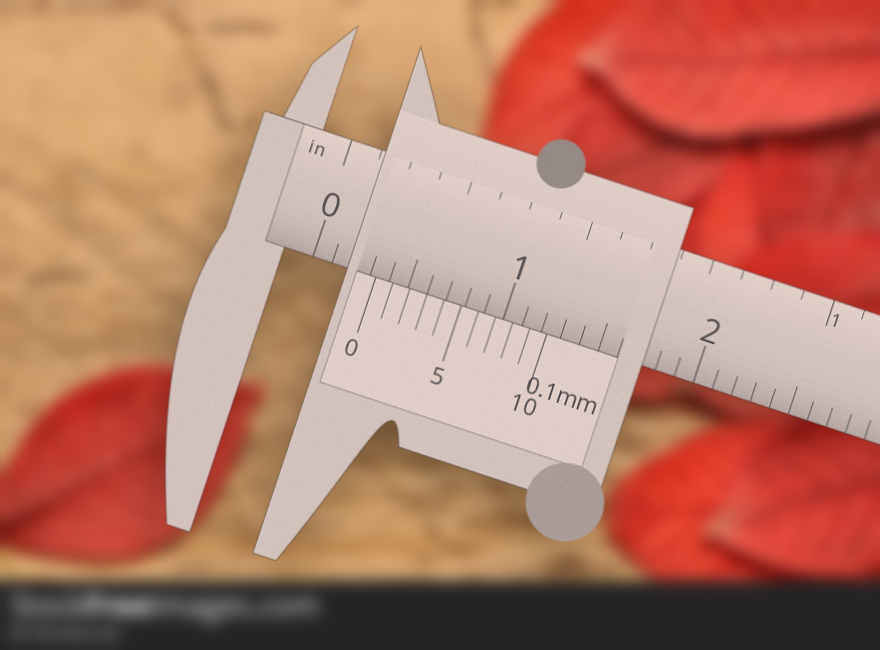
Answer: 3.3 mm
